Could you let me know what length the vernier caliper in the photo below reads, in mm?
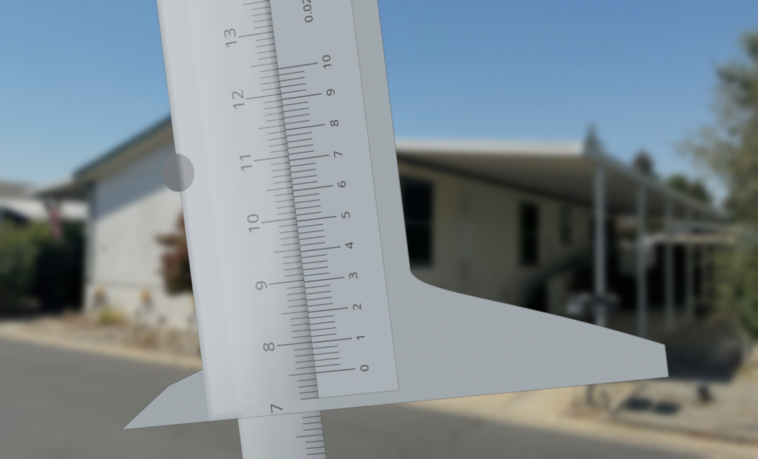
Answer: 75.0 mm
